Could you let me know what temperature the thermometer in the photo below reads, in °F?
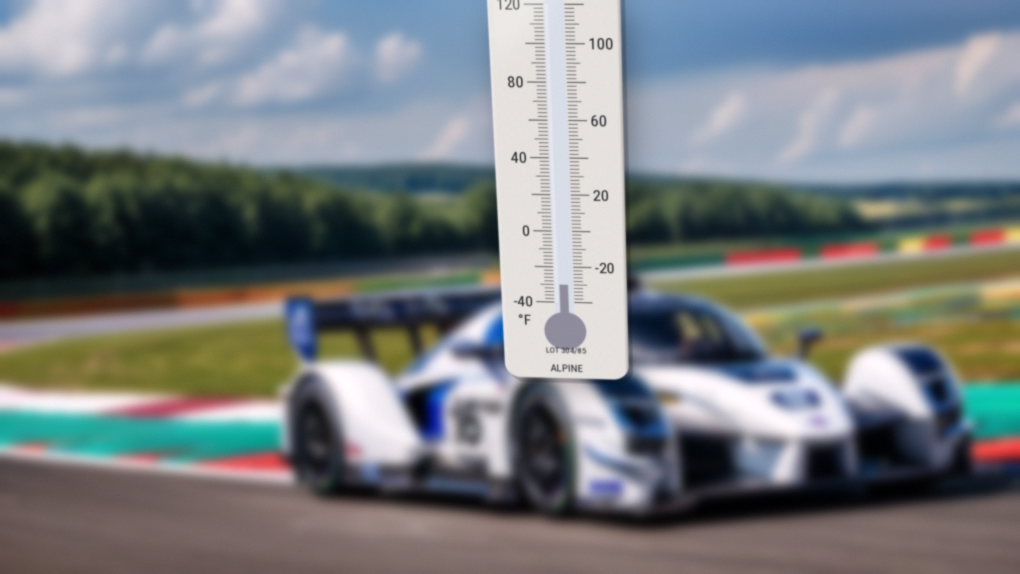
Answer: -30 °F
